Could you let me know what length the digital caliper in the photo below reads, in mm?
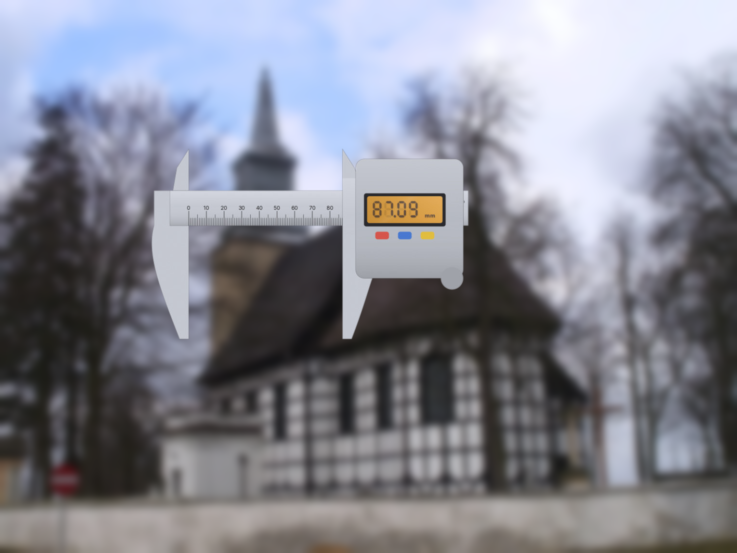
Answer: 87.09 mm
